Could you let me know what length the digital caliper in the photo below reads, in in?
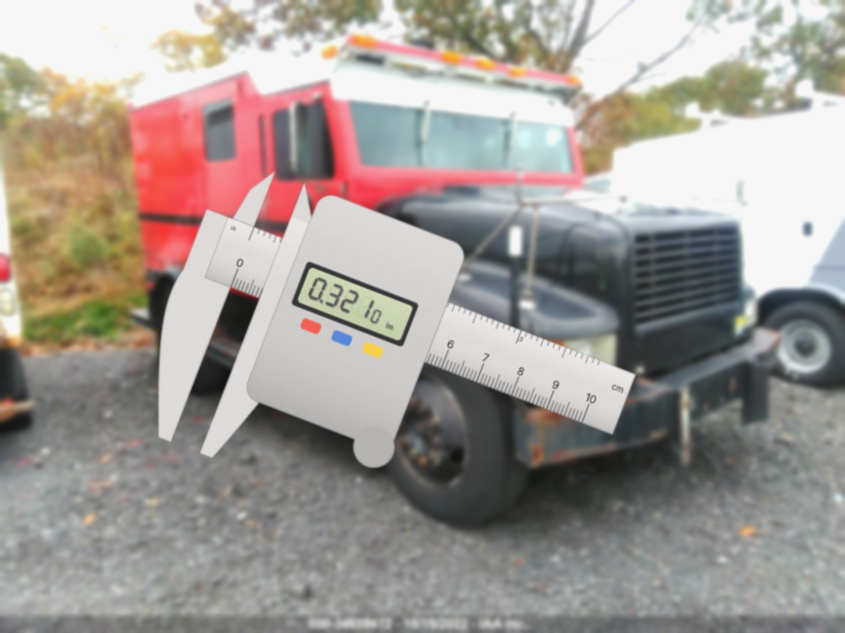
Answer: 0.3210 in
